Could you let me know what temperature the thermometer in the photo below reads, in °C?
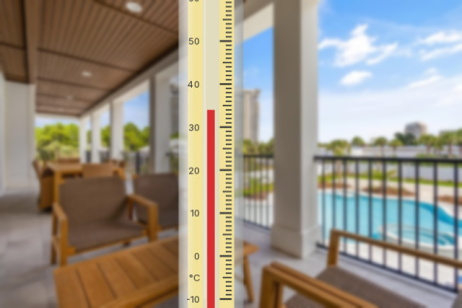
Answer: 34 °C
